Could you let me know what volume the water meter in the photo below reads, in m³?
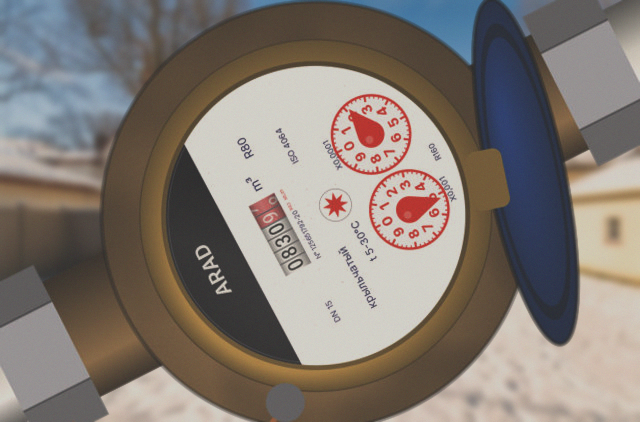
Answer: 830.9752 m³
